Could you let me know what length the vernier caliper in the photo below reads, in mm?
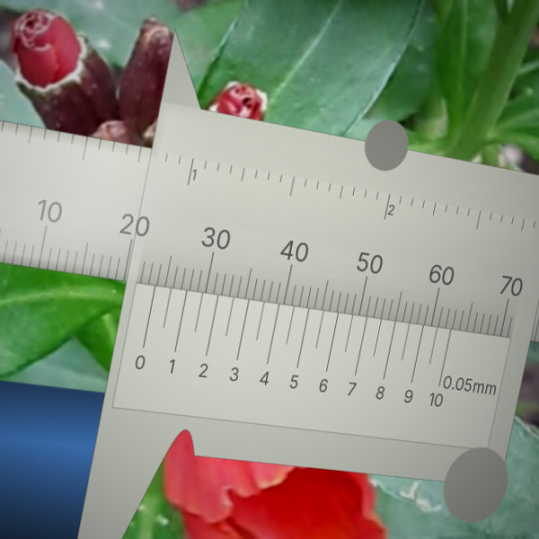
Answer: 23.8 mm
